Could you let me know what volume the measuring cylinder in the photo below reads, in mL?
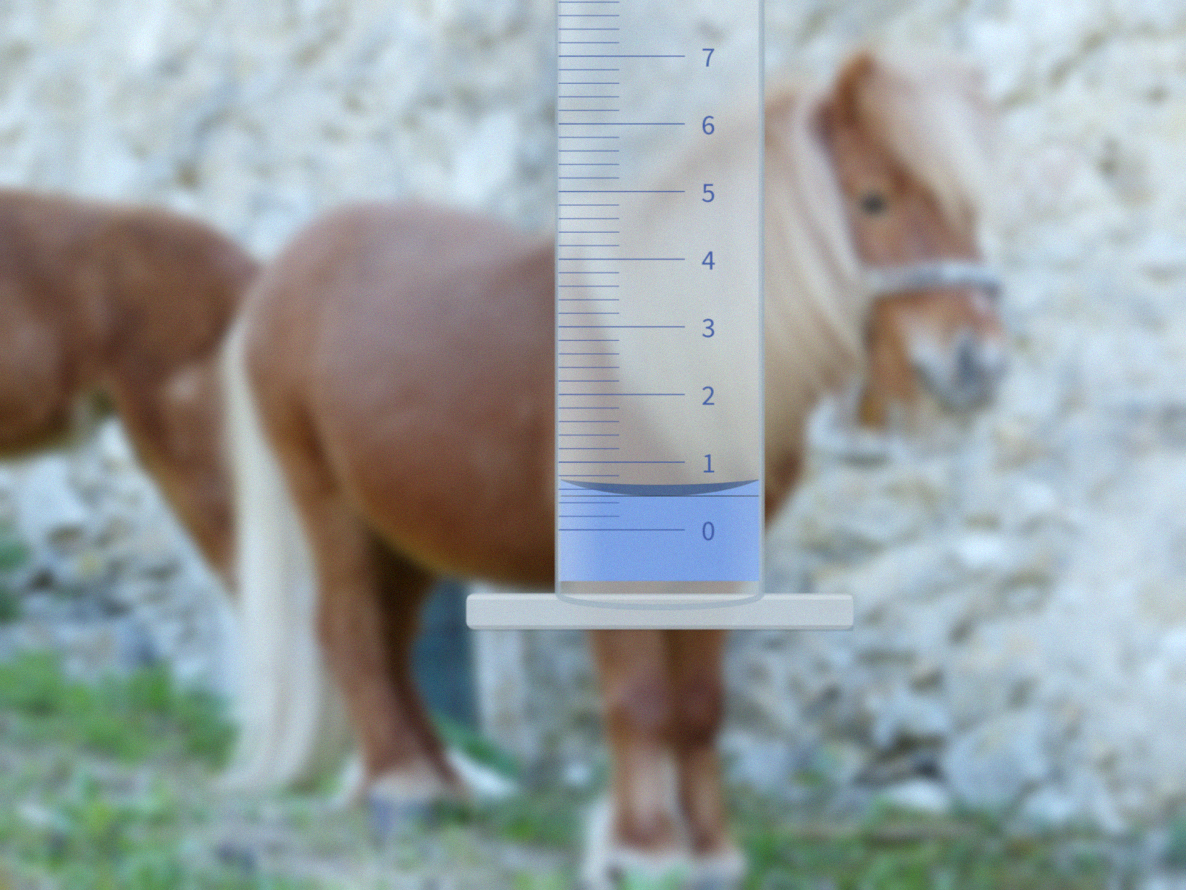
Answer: 0.5 mL
